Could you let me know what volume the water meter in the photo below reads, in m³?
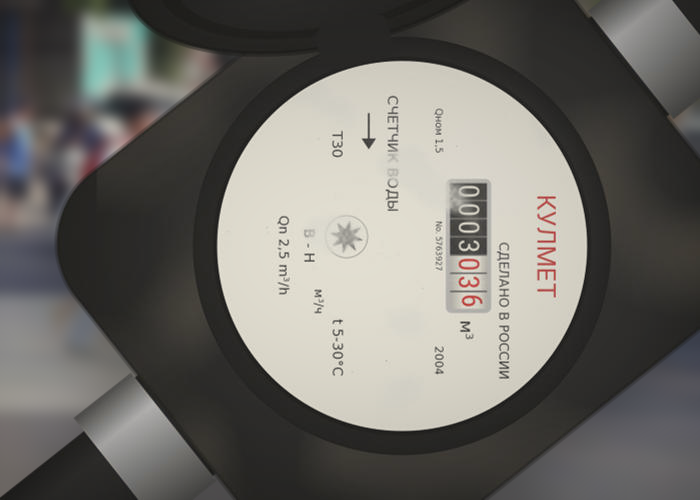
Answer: 3.036 m³
